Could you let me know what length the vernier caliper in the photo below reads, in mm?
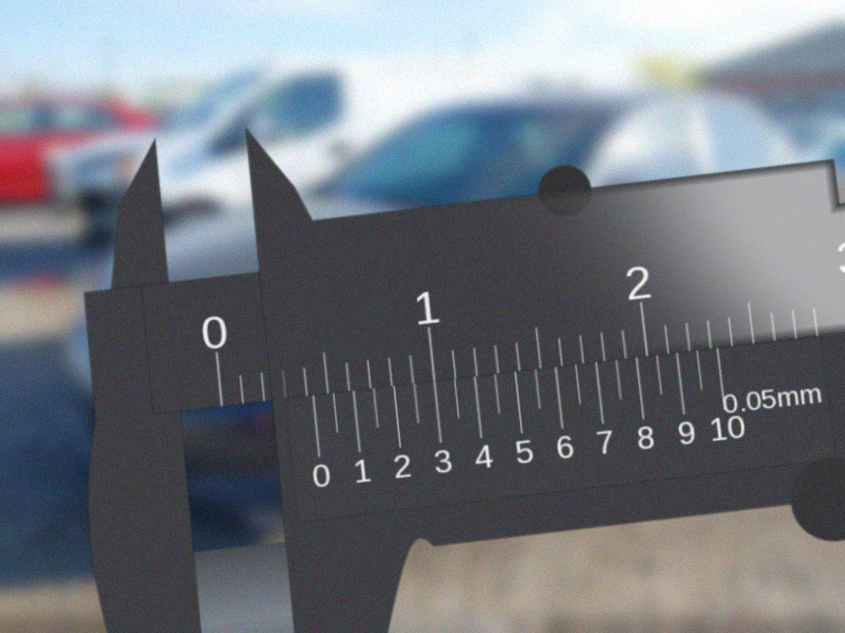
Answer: 4.3 mm
